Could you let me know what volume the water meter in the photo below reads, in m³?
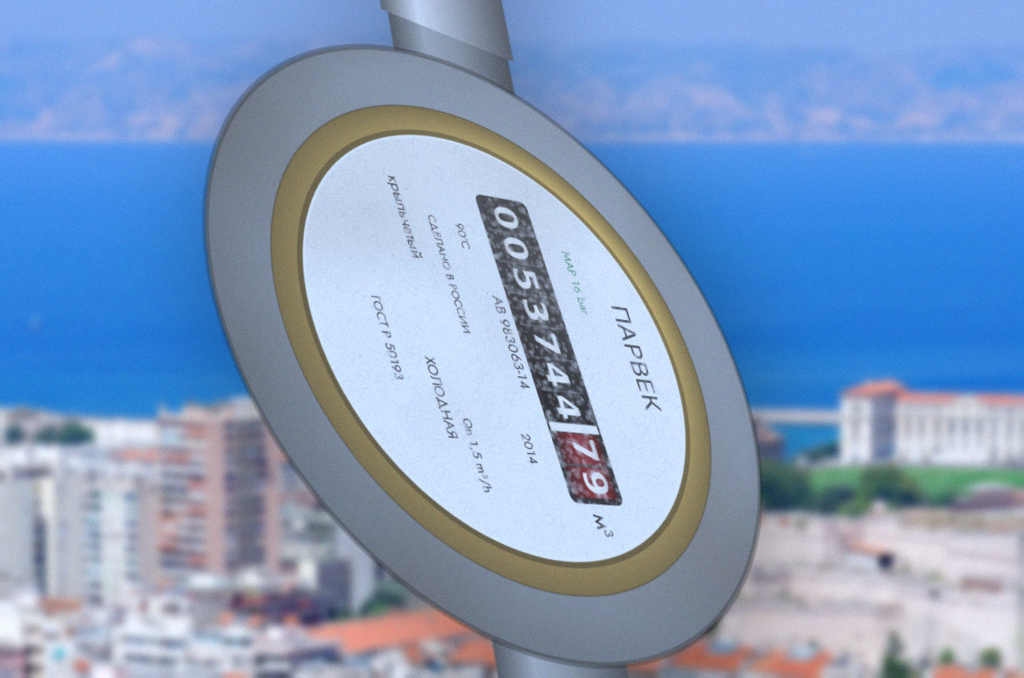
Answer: 53744.79 m³
